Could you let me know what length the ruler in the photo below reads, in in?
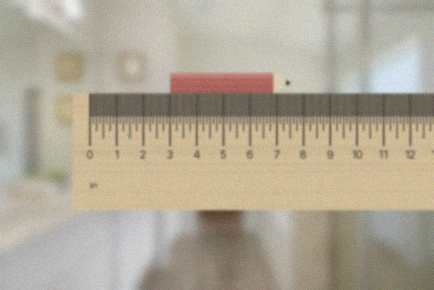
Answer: 4.5 in
